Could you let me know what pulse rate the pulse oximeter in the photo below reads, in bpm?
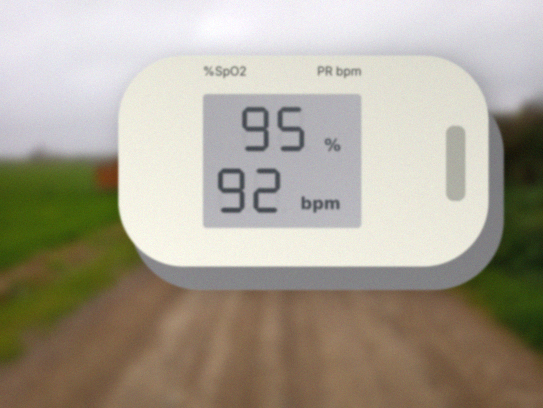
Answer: 92 bpm
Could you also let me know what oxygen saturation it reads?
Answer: 95 %
